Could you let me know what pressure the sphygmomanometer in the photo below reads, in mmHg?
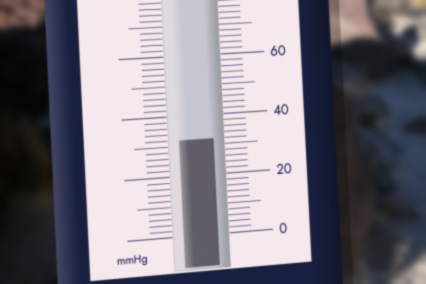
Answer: 32 mmHg
